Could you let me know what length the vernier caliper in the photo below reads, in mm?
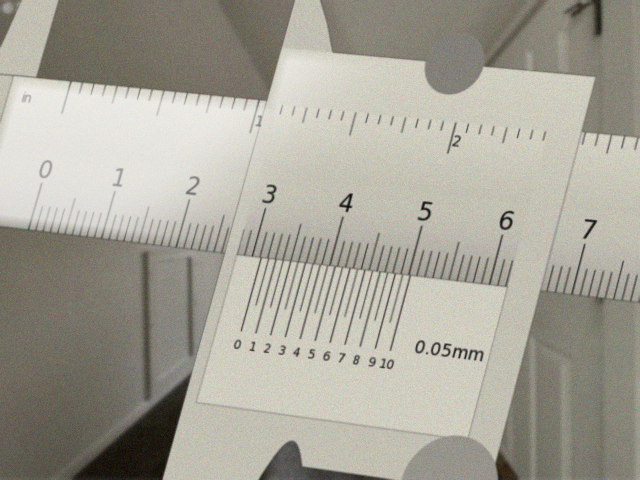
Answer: 31.2 mm
